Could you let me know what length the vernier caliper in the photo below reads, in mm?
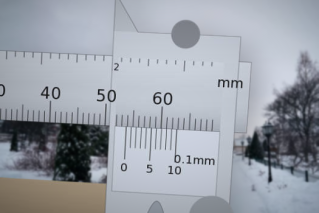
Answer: 53.8 mm
